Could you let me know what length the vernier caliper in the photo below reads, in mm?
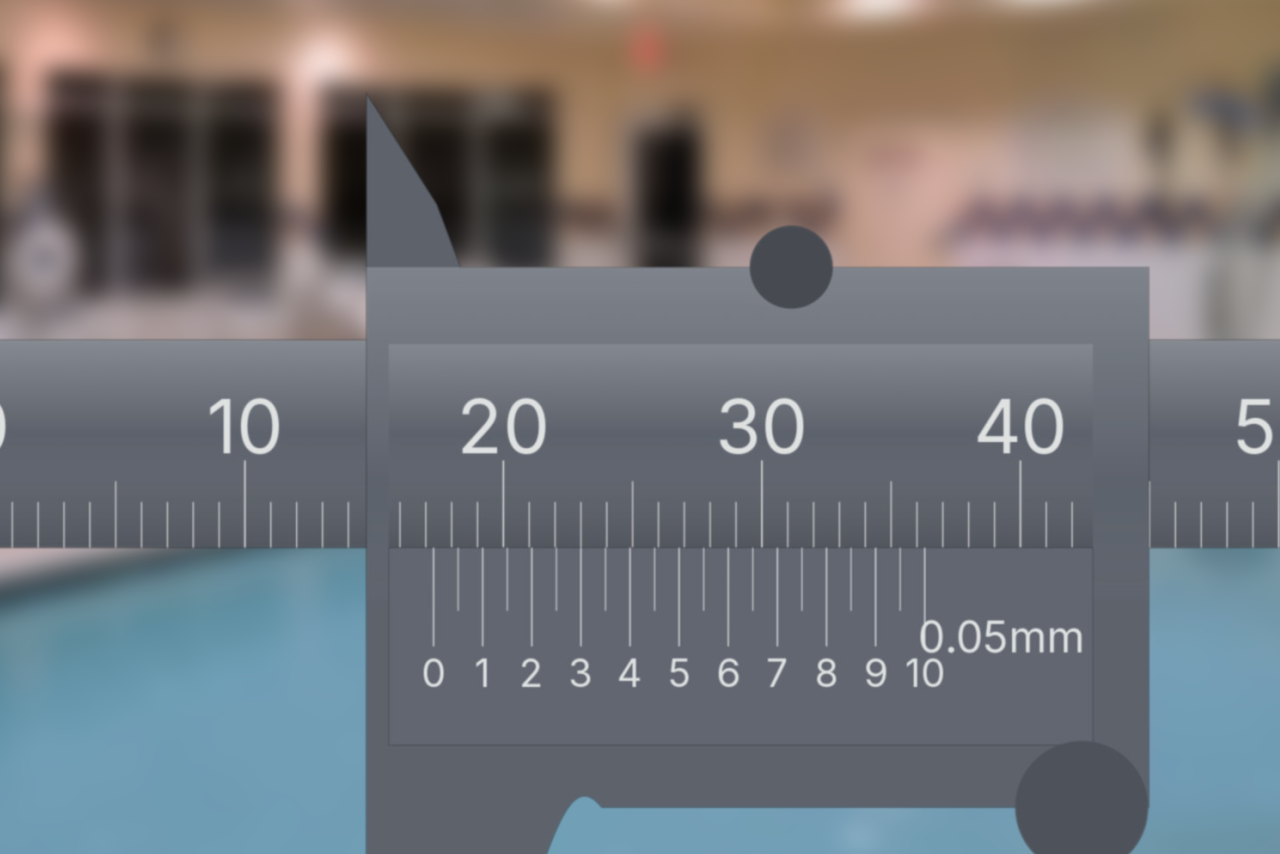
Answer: 17.3 mm
